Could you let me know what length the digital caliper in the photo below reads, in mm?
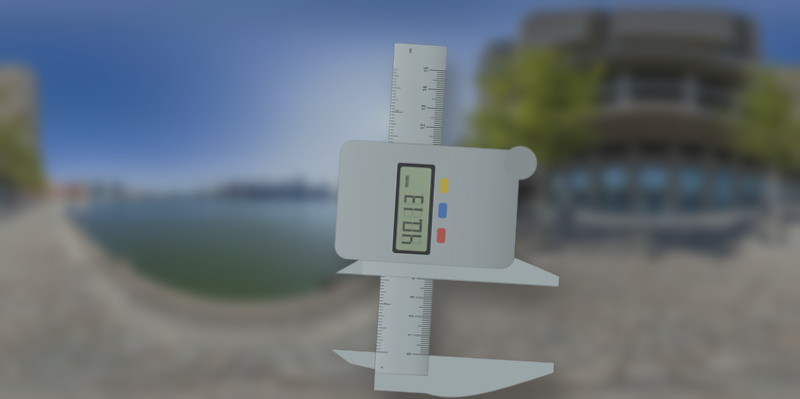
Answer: 40.13 mm
